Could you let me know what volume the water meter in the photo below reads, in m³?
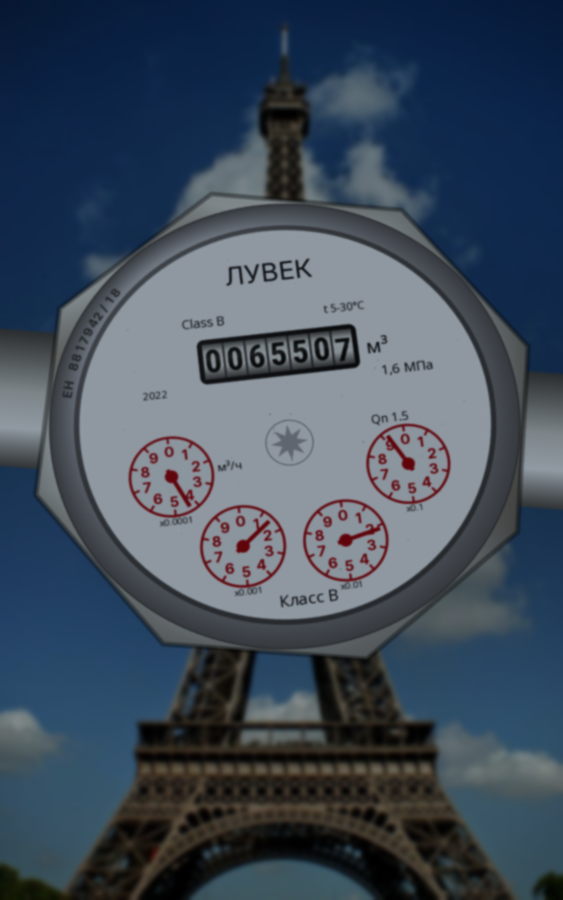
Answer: 65506.9214 m³
